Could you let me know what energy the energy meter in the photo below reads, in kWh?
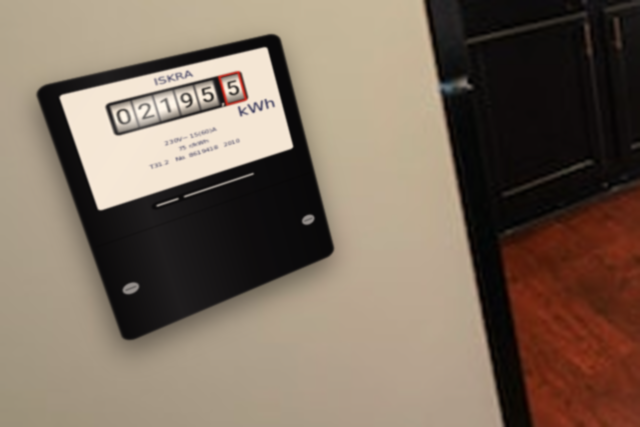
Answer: 2195.5 kWh
